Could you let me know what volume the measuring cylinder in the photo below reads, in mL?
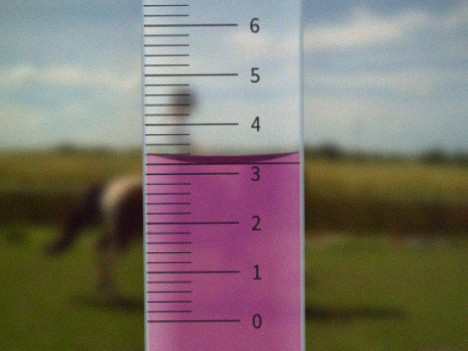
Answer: 3.2 mL
